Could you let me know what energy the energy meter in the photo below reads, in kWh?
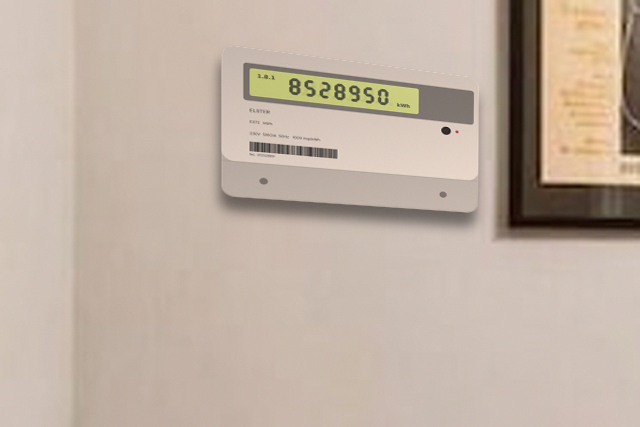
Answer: 8528950 kWh
